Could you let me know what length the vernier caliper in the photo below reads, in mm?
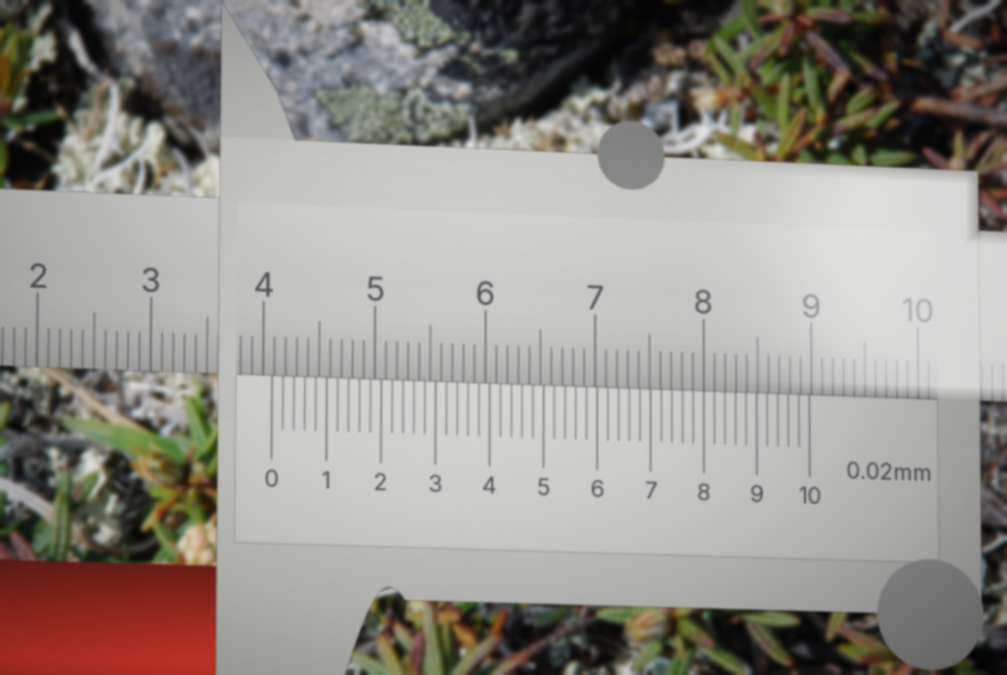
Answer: 40.8 mm
